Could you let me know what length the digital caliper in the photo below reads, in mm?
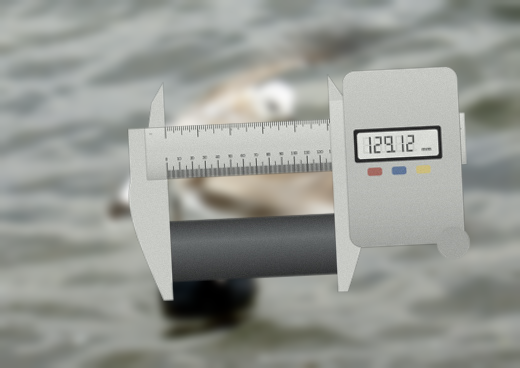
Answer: 129.12 mm
